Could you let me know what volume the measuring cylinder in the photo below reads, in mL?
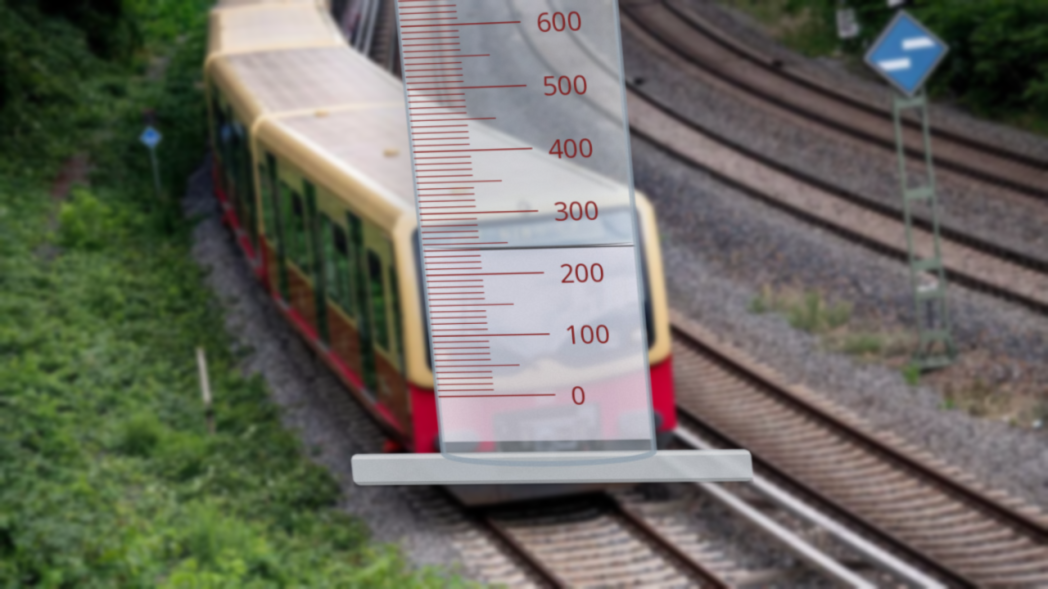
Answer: 240 mL
